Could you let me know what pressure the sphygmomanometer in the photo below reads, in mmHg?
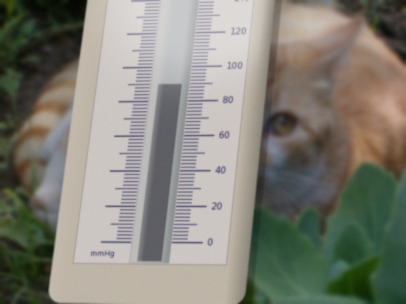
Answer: 90 mmHg
